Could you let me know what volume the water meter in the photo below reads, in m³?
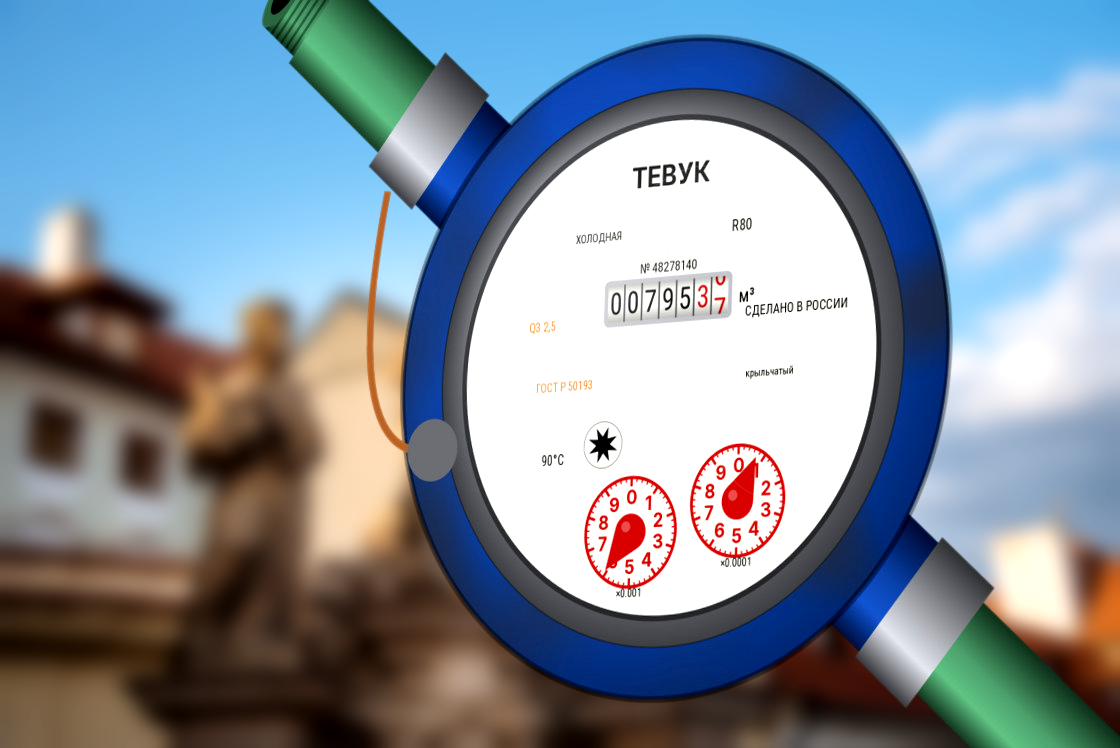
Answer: 795.3660 m³
